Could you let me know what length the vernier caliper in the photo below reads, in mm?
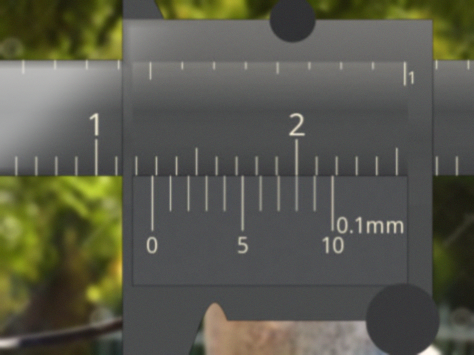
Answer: 12.8 mm
